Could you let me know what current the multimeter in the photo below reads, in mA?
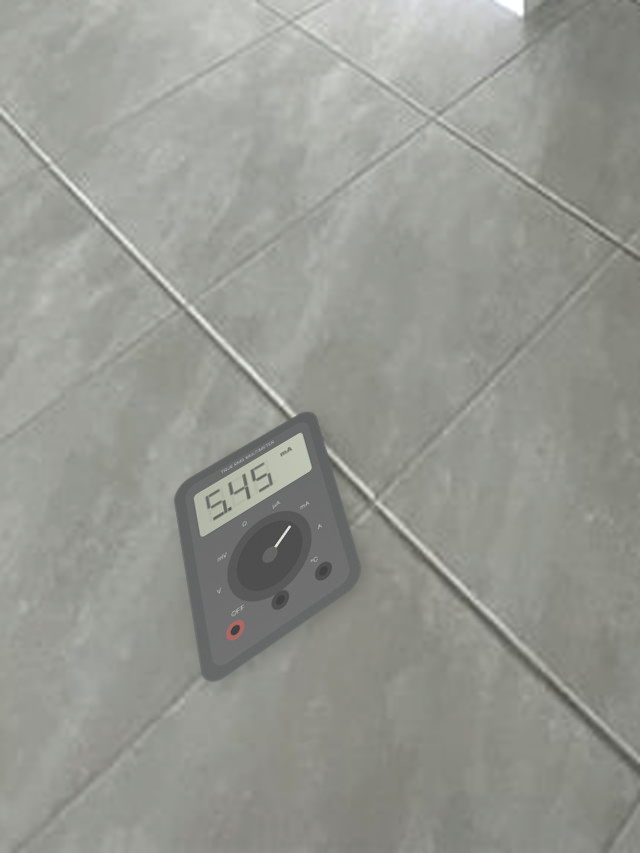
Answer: 5.45 mA
